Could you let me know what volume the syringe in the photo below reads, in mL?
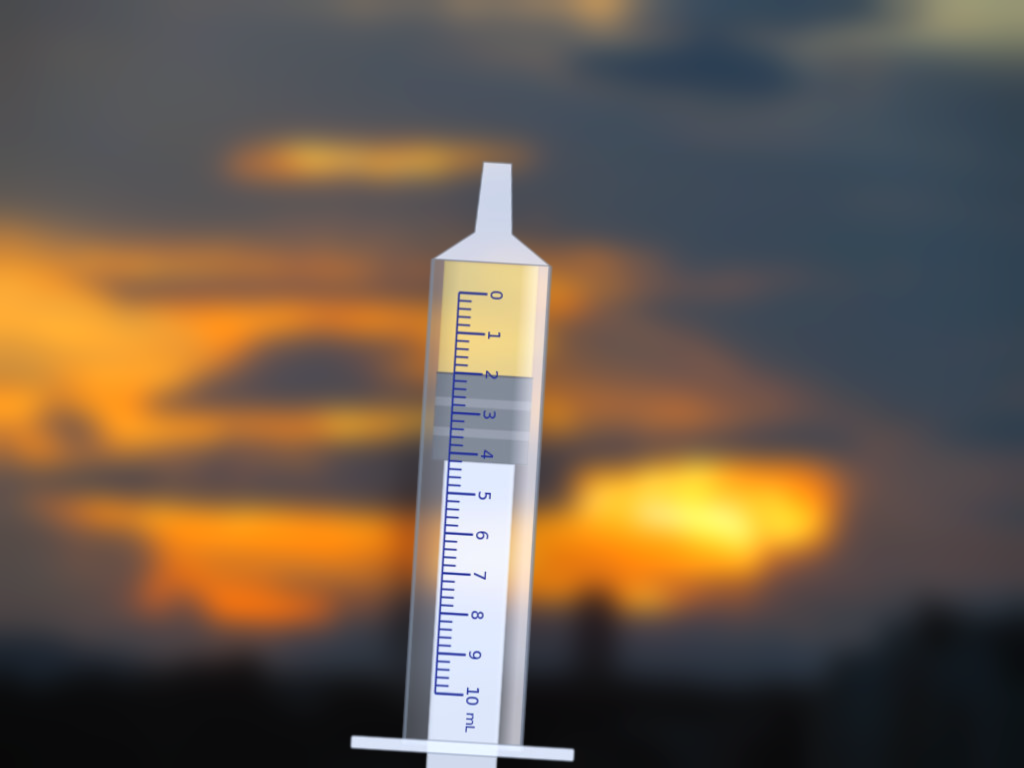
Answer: 2 mL
